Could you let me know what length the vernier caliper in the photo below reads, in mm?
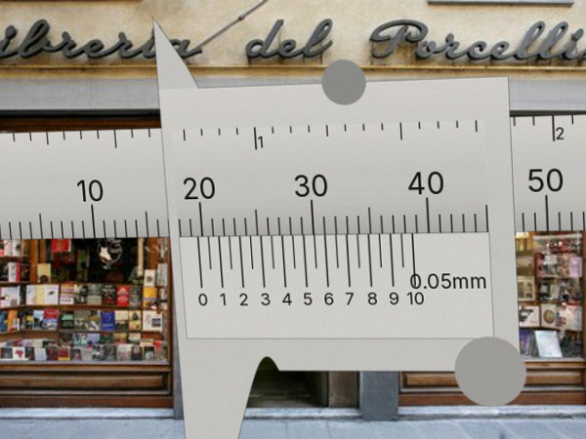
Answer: 19.6 mm
